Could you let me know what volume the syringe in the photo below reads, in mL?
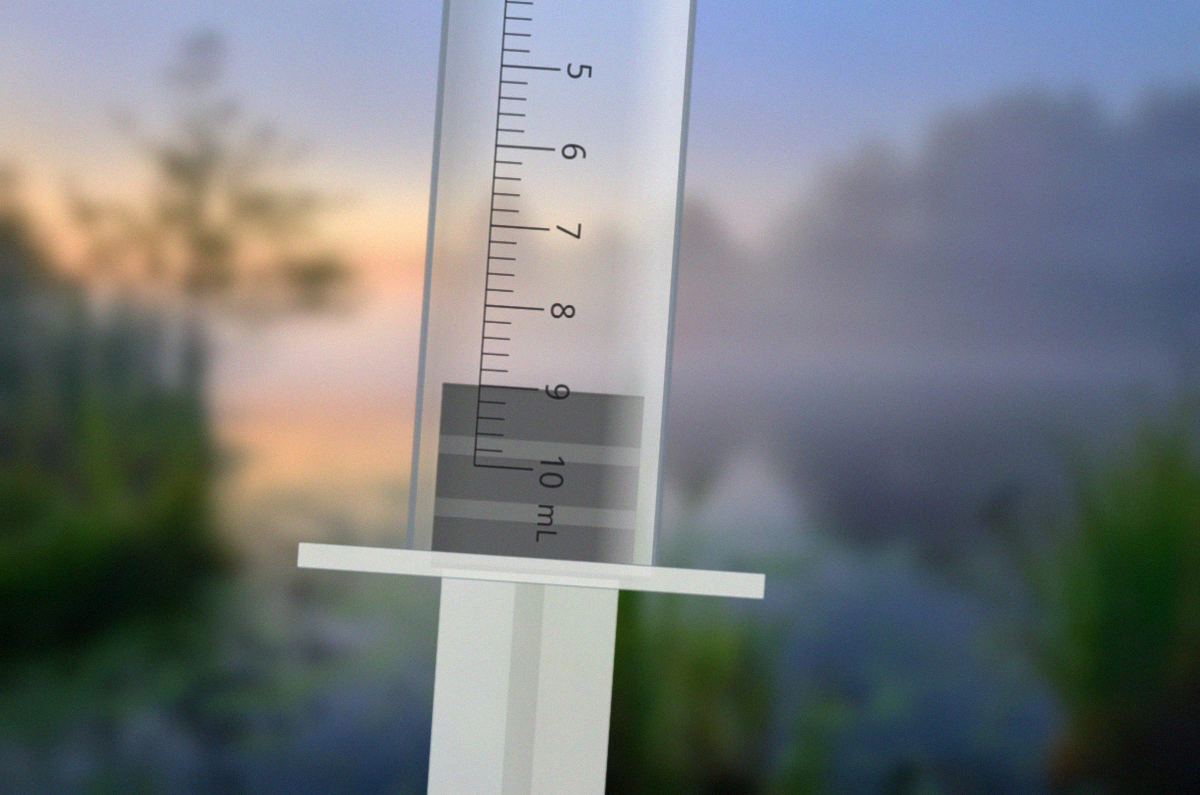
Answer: 9 mL
